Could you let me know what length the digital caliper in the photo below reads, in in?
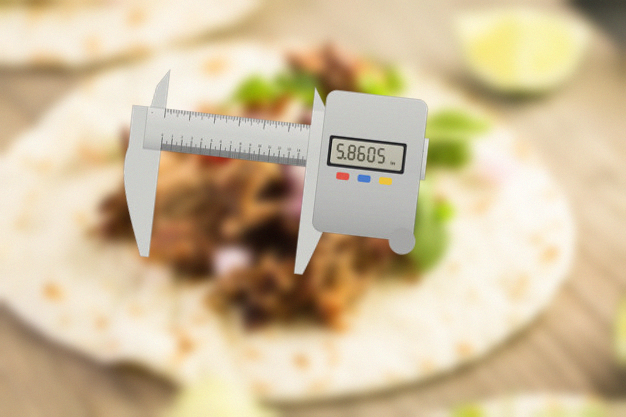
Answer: 5.8605 in
